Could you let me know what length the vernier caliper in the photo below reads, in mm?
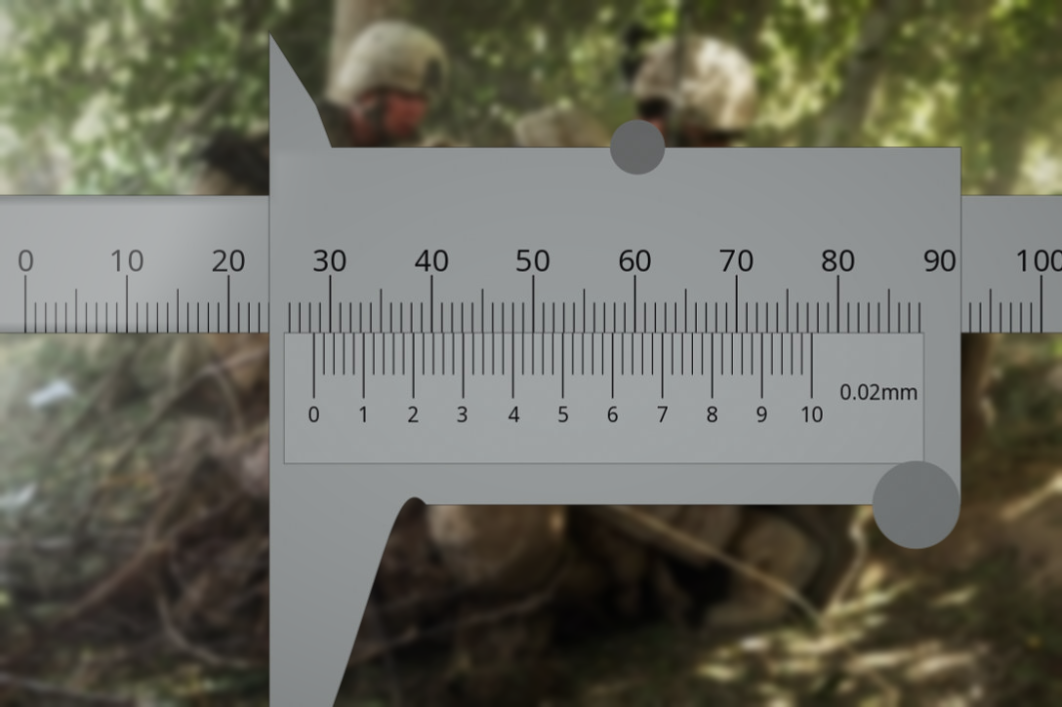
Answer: 28.4 mm
